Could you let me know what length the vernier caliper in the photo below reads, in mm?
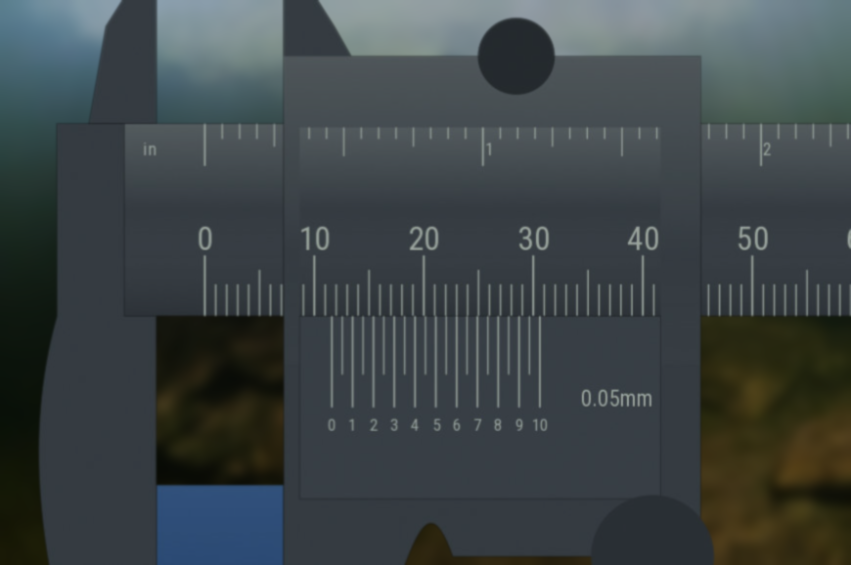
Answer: 11.6 mm
